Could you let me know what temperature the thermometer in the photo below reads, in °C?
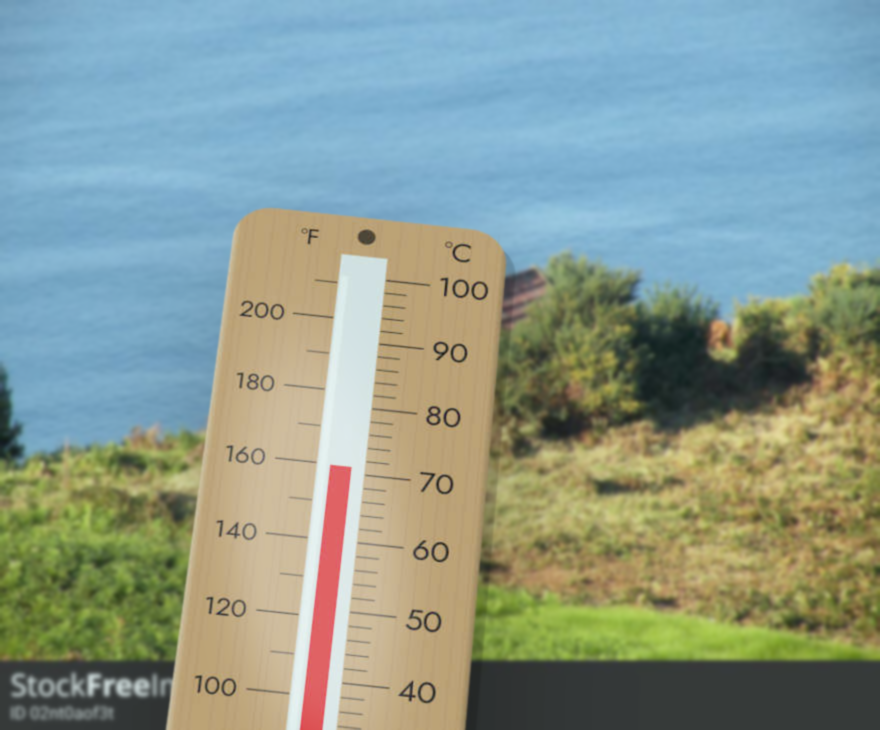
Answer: 71 °C
